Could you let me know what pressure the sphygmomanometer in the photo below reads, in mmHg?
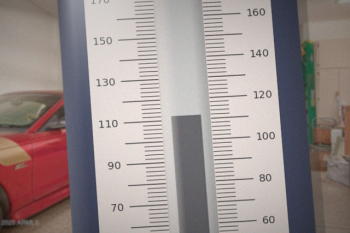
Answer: 112 mmHg
